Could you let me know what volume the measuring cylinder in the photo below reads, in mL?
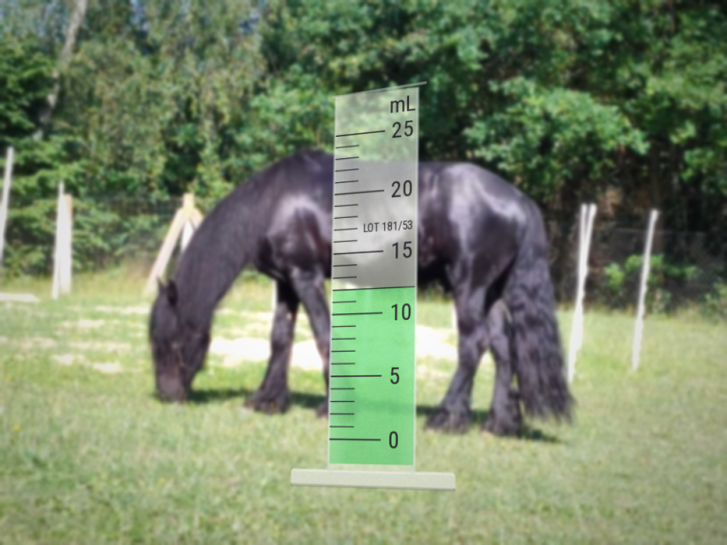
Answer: 12 mL
